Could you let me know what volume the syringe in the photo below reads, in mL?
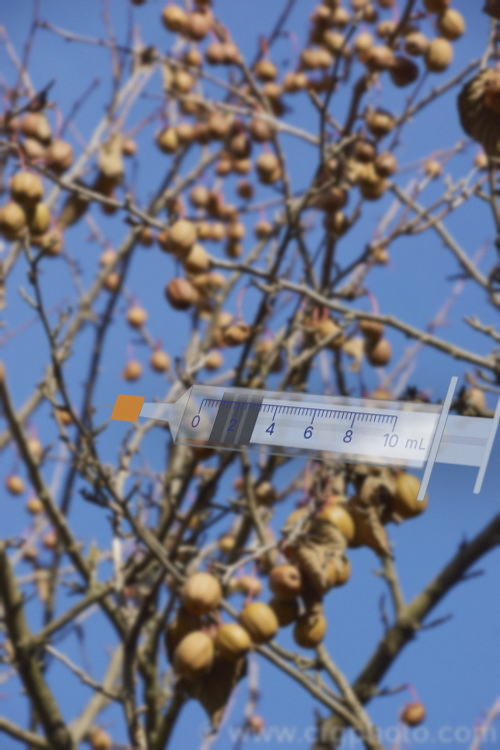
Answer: 1 mL
